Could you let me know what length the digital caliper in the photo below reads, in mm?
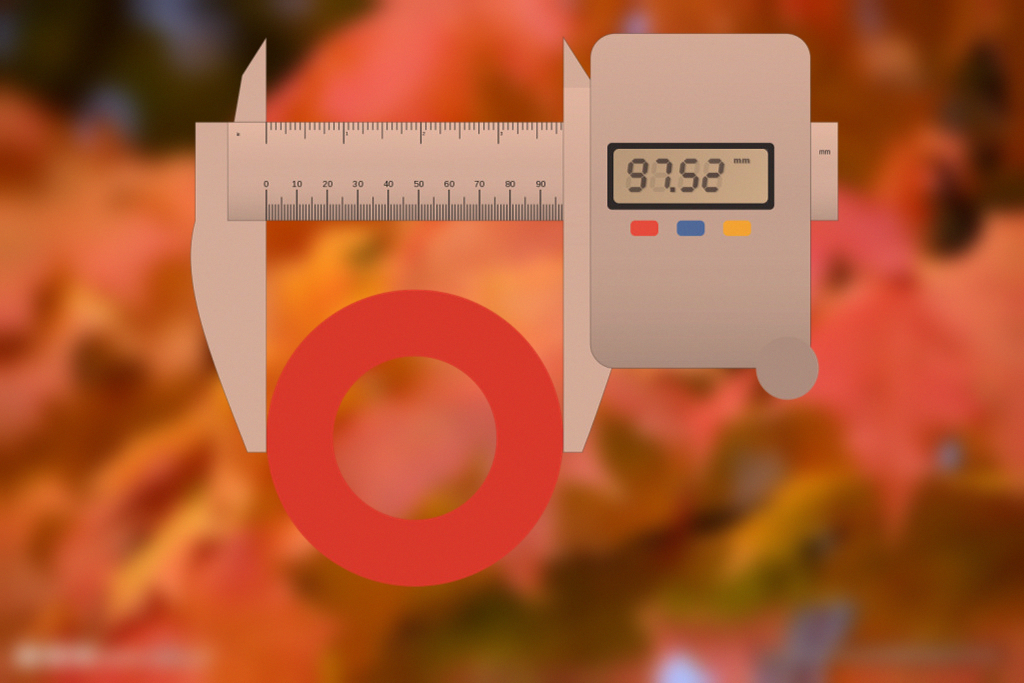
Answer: 97.52 mm
